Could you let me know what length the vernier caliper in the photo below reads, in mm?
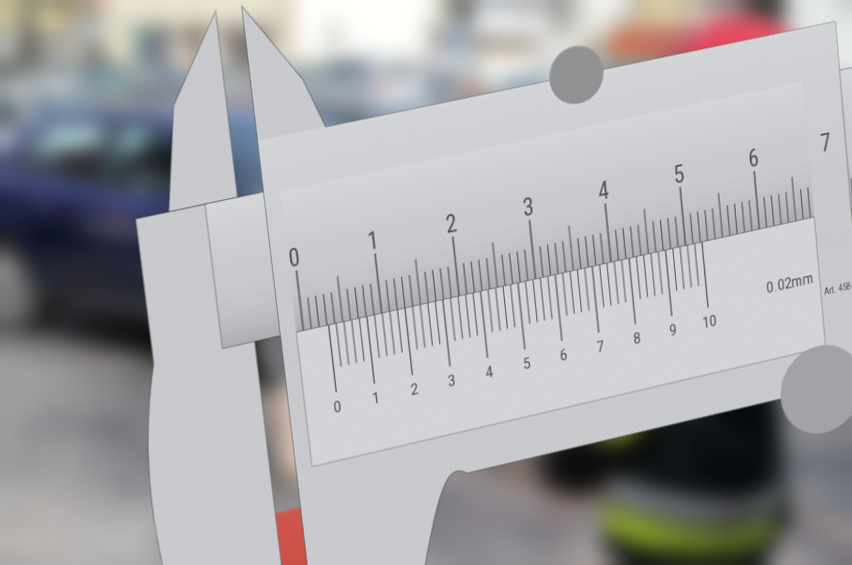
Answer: 3.2 mm
